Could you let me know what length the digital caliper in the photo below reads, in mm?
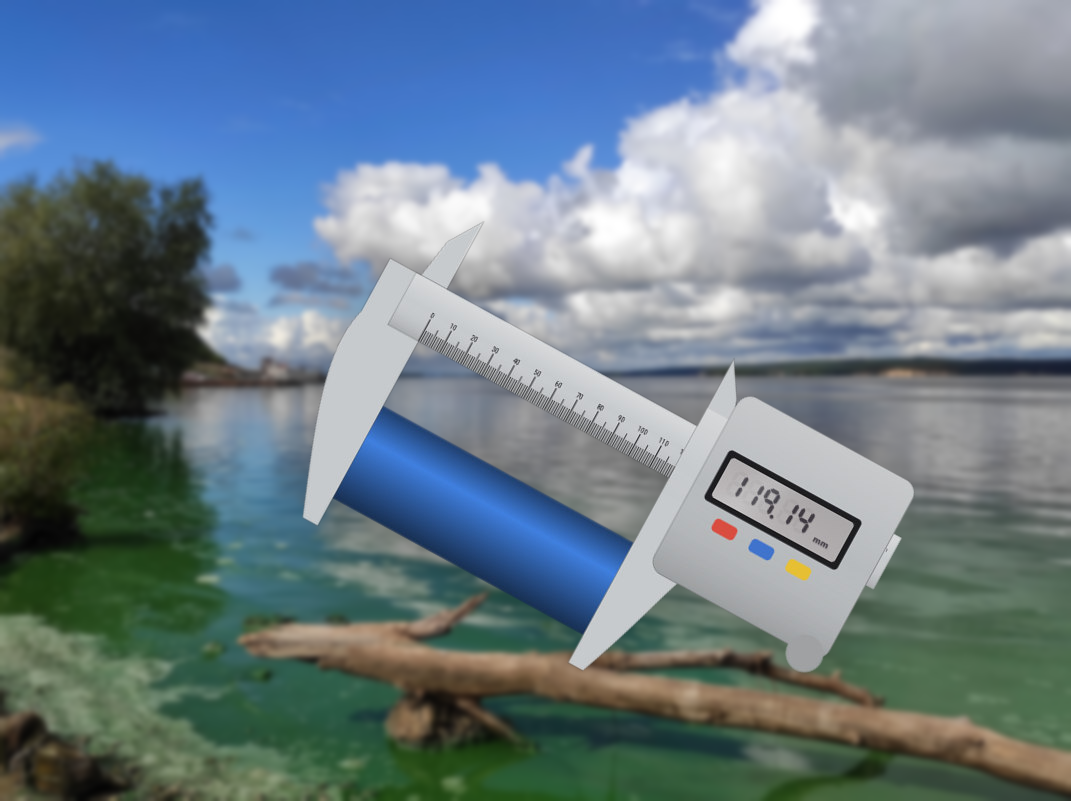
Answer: 119.14 mm
